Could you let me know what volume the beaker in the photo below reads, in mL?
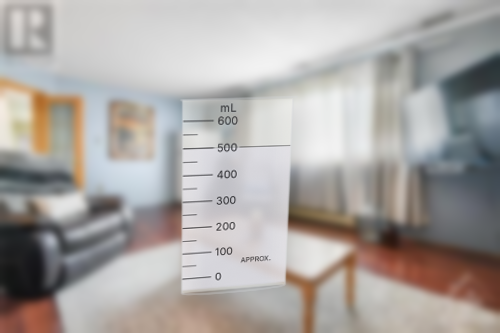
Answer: 500 mL
